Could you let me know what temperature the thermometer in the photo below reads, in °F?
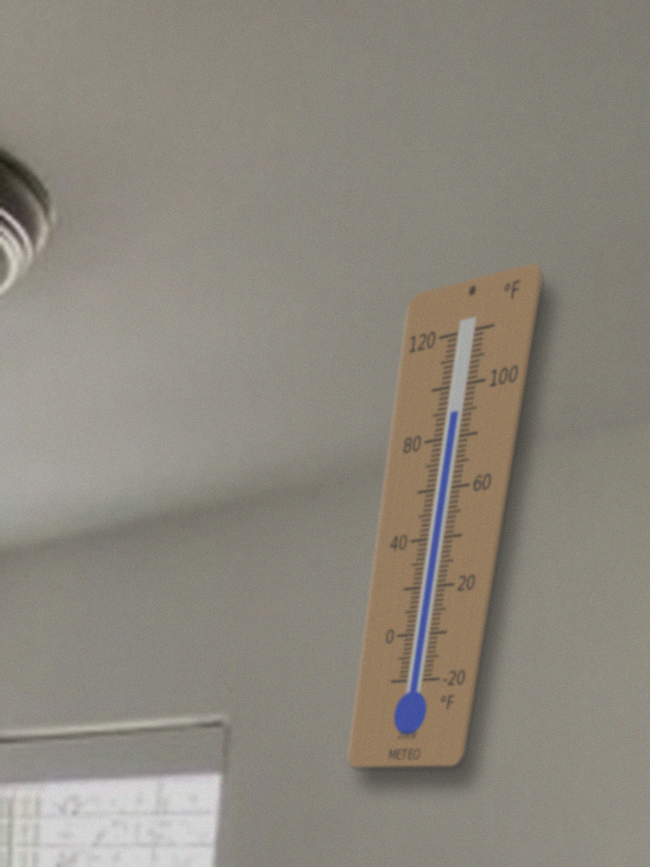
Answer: 90 °F
